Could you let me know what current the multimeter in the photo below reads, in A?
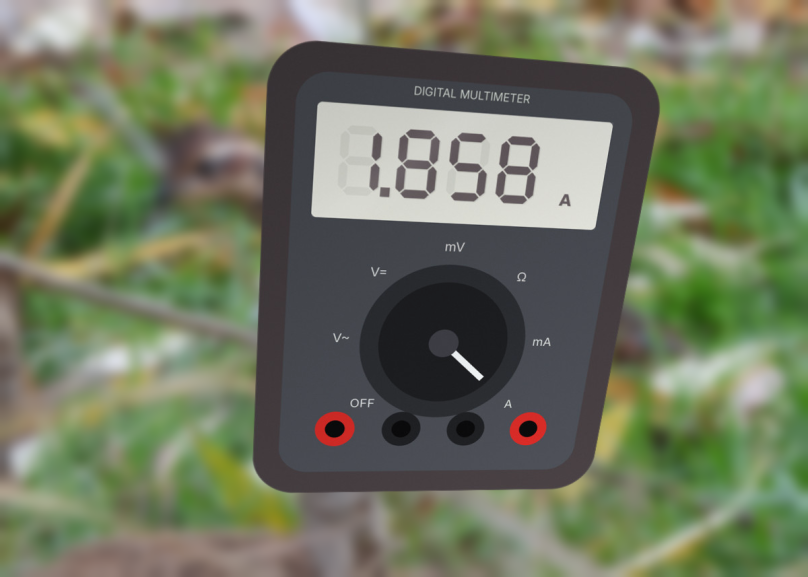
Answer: 1.858 A
